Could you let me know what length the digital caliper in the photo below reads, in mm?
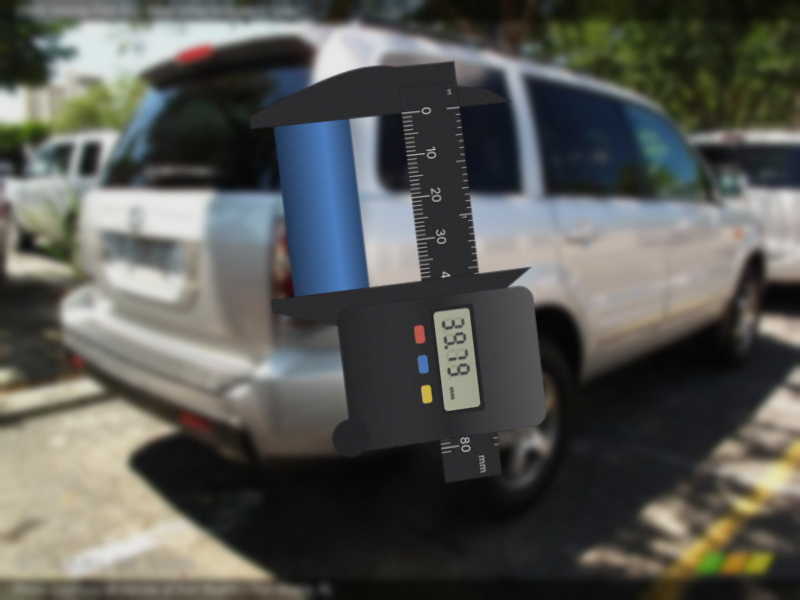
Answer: 39.79 mm
